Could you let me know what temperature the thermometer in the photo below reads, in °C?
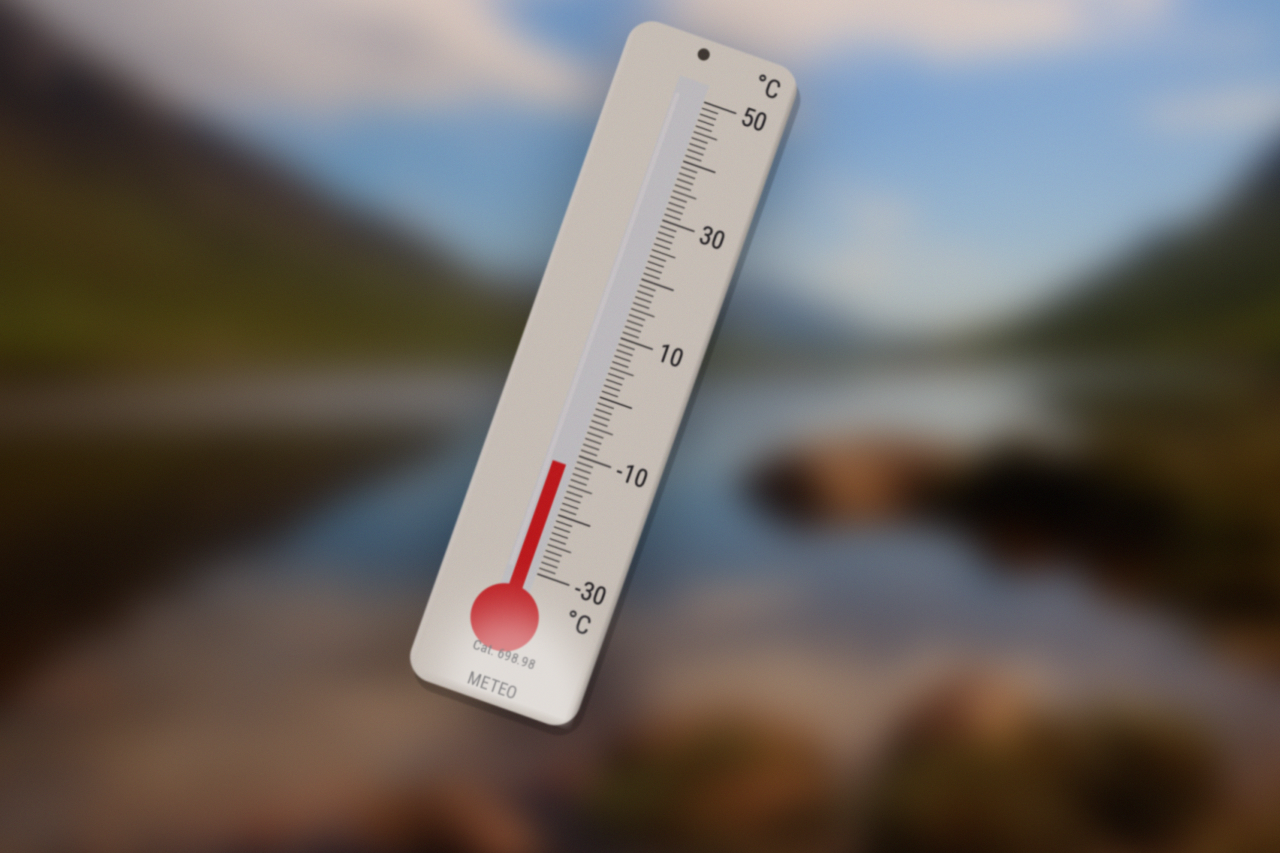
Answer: -12 °C
